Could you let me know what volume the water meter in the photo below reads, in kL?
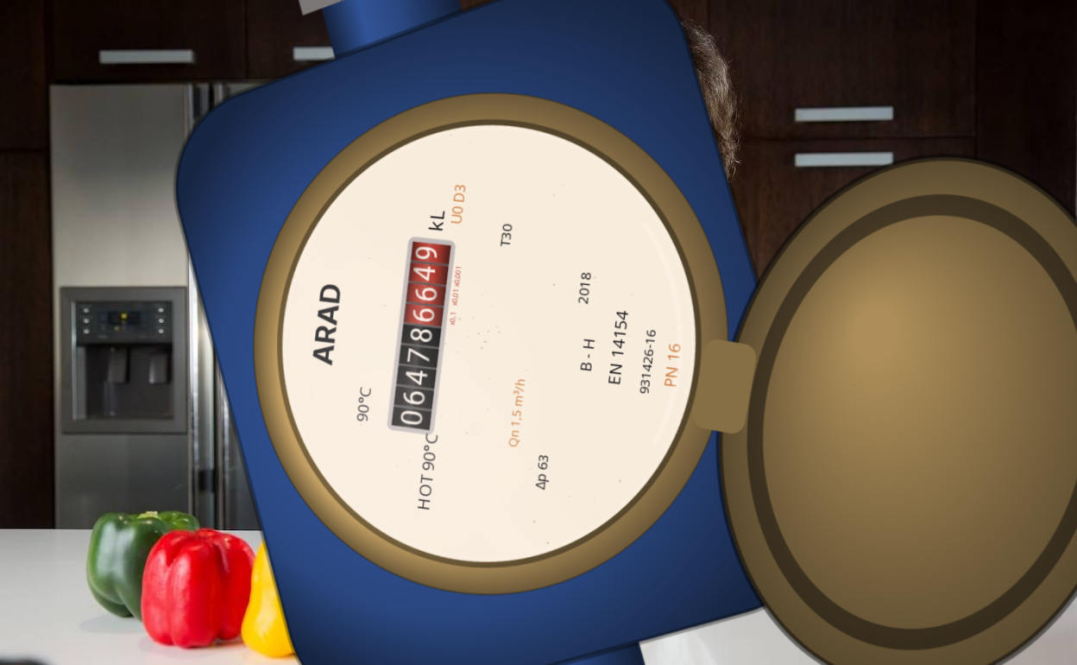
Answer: 6478.6649 kL
